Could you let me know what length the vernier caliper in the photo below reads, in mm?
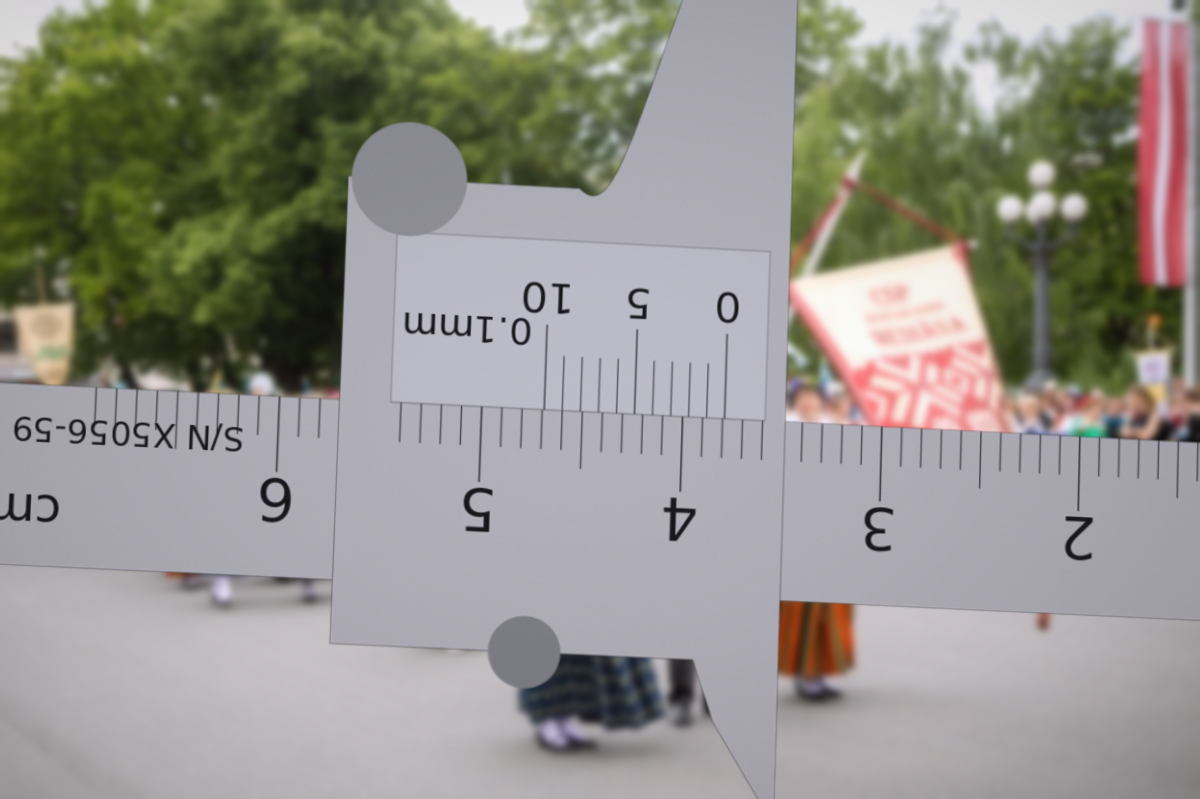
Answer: 37.9 mm
